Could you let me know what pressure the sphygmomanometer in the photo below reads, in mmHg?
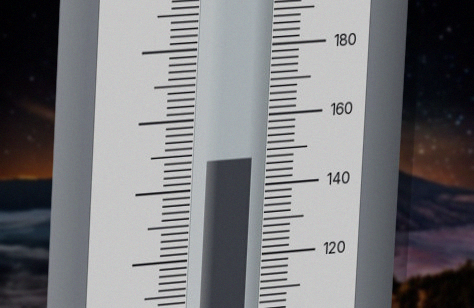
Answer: 148 mmHg
